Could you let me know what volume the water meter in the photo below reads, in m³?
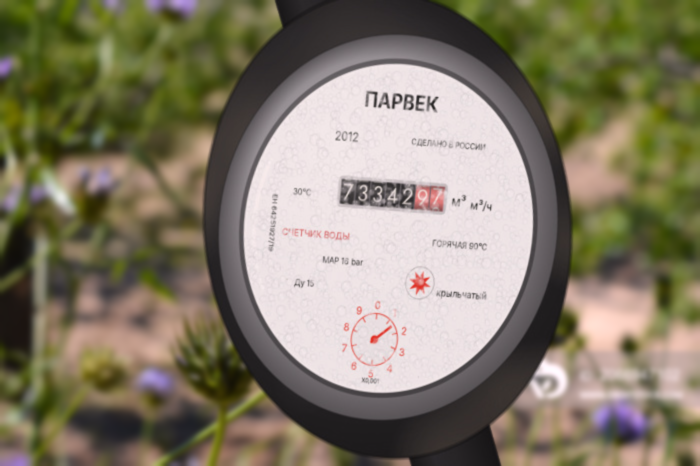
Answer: 73342.971 m³
